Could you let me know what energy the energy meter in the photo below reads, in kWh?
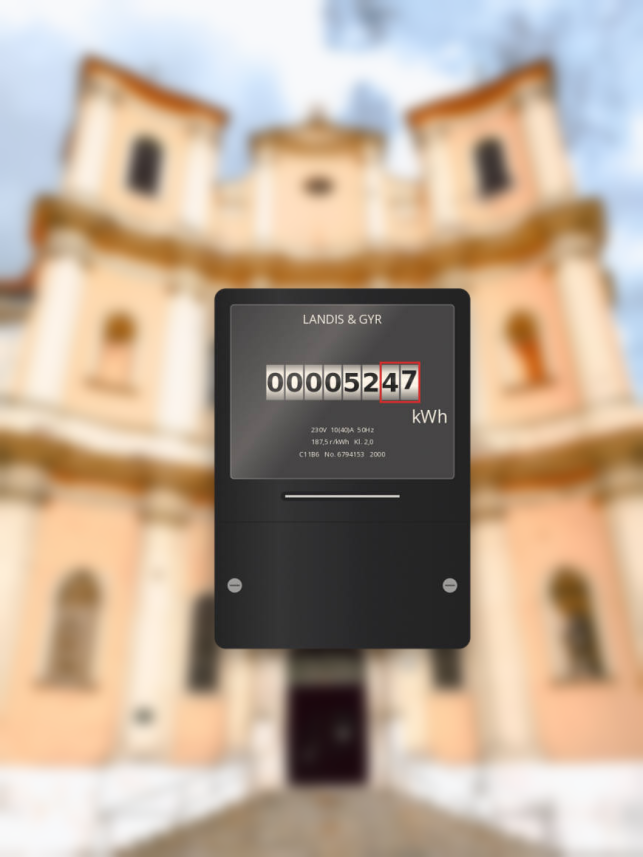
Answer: 52.47 kWh
